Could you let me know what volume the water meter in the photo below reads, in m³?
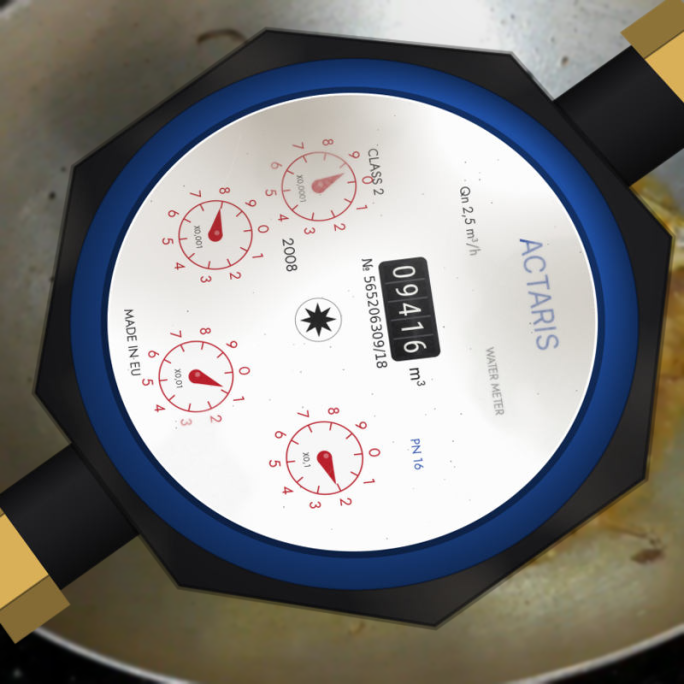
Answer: 9416.2079 m³
